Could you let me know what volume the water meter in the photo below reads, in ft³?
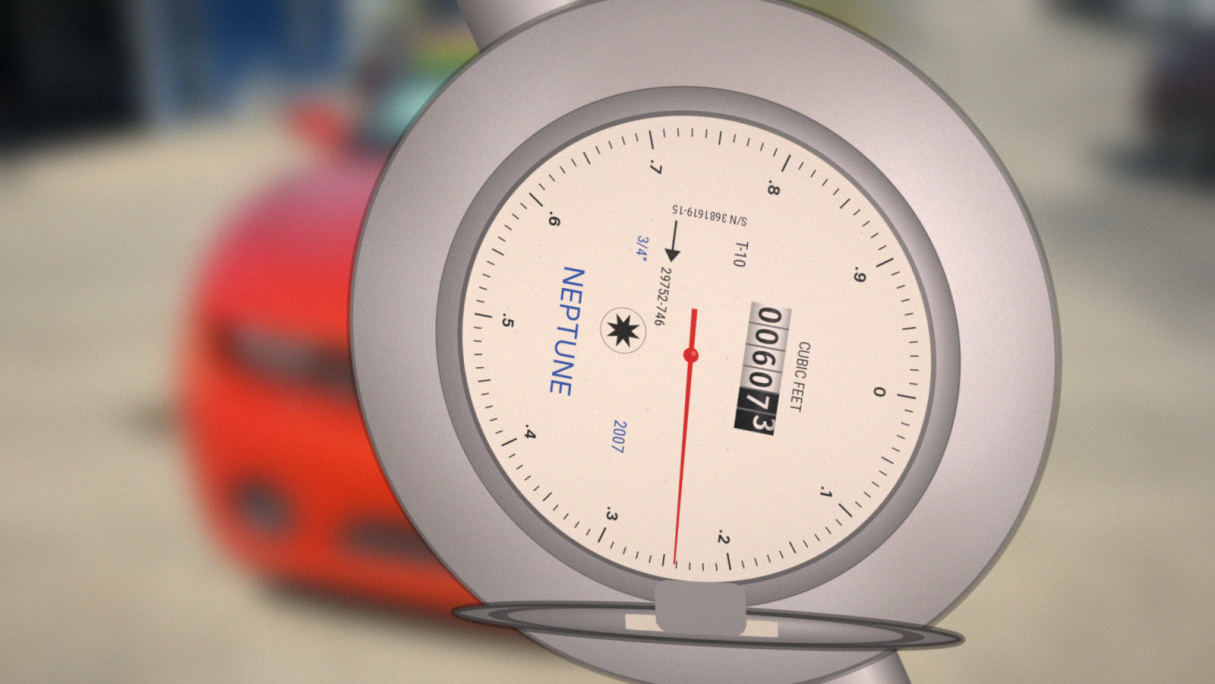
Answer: 6073.24 ft³
